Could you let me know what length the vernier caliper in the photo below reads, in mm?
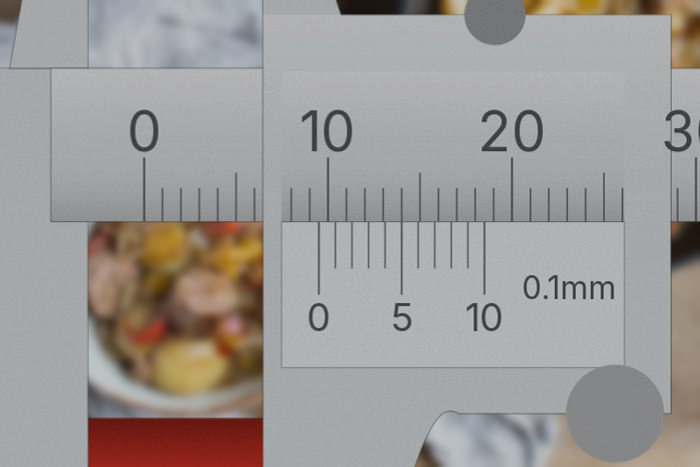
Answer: 9.5 mm
